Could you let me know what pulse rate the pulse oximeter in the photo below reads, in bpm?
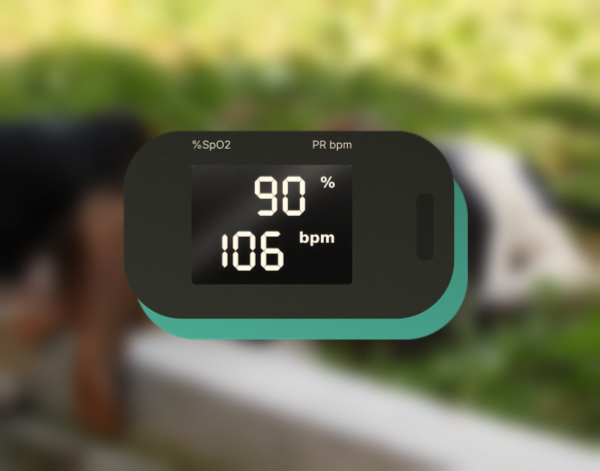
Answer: 106 bpm
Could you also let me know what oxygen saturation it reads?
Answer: 90 %
